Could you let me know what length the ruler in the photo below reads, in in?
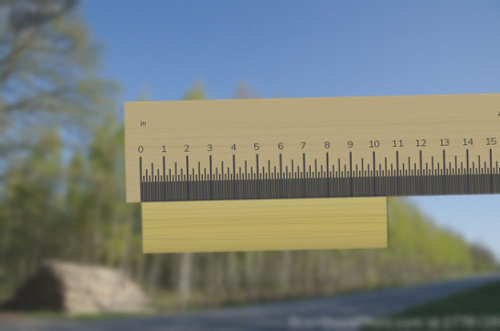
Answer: 10.5 in
